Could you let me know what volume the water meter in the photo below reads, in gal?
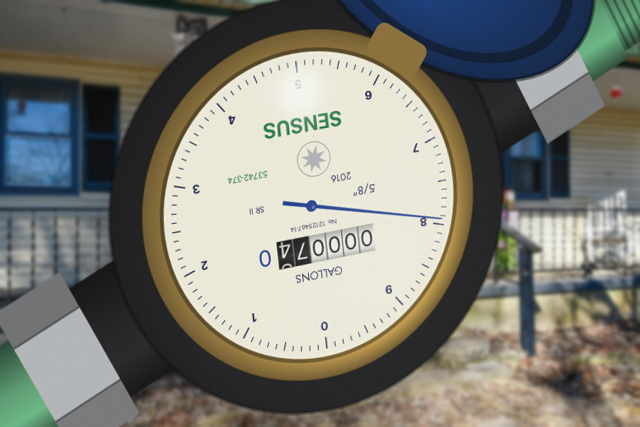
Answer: 737.9 gal
